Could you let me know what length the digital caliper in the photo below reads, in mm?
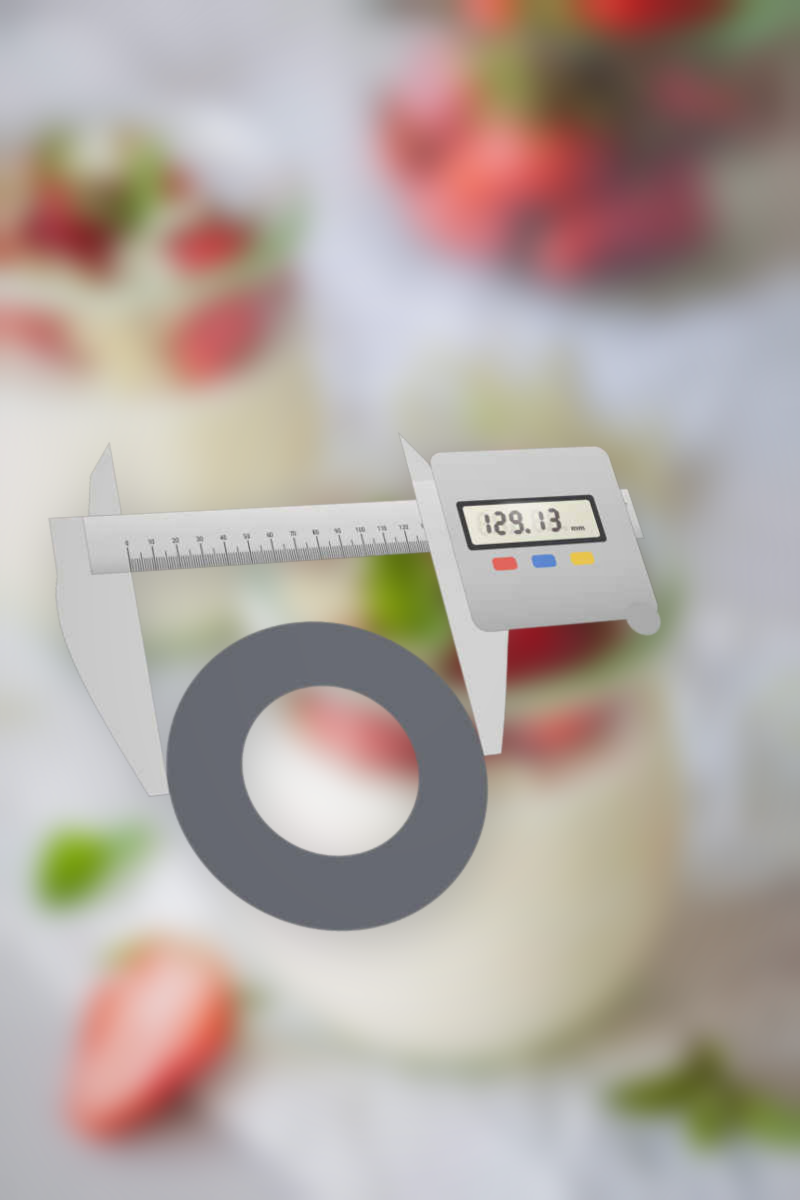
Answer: 129.13 mm
